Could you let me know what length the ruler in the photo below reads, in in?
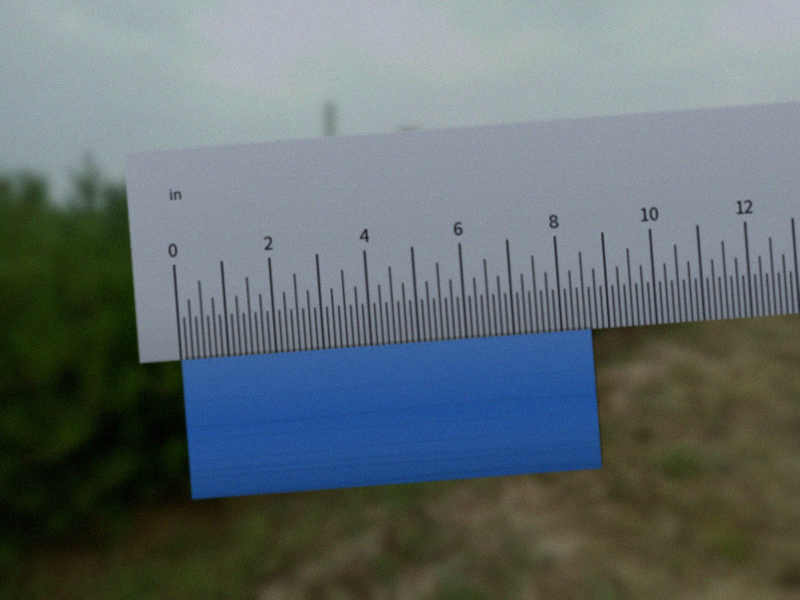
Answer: 8.625 in
